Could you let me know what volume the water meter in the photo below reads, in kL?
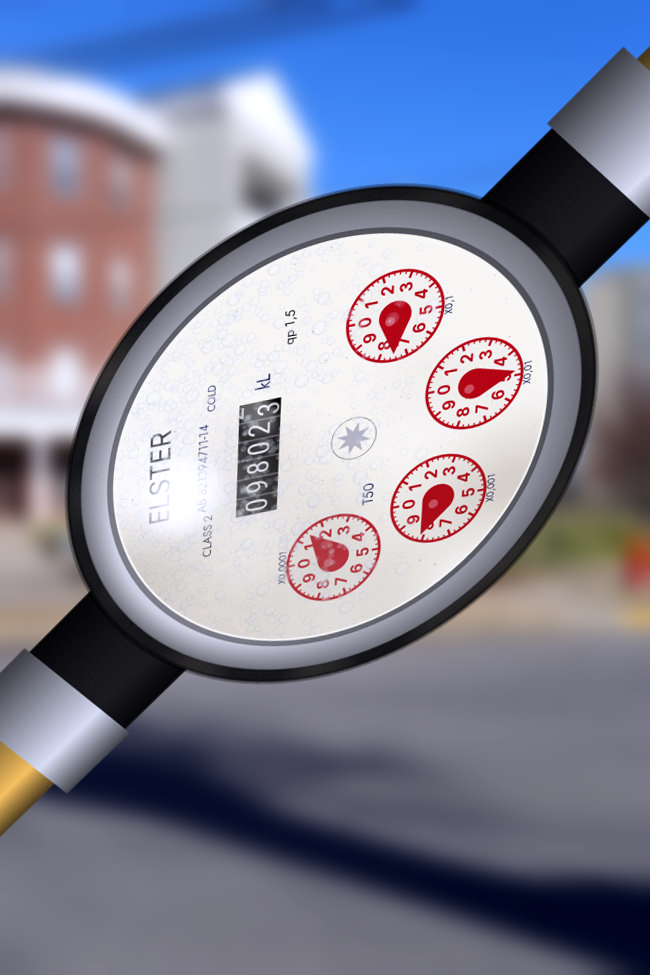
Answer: 98022.7481 kL
